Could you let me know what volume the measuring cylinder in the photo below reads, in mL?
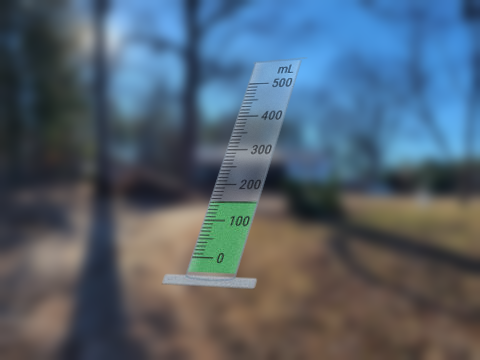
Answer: 150 mL
